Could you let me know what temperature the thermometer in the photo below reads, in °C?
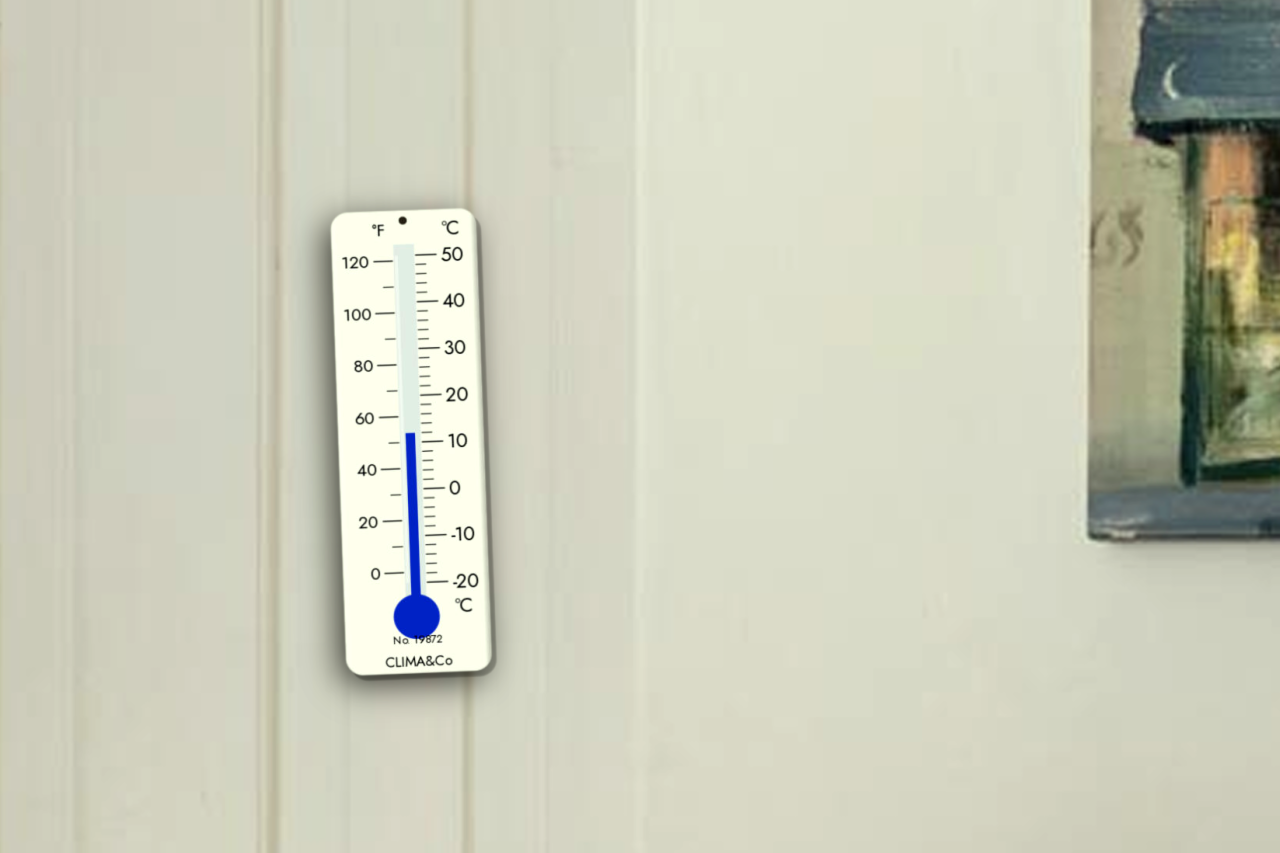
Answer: 12 °C
